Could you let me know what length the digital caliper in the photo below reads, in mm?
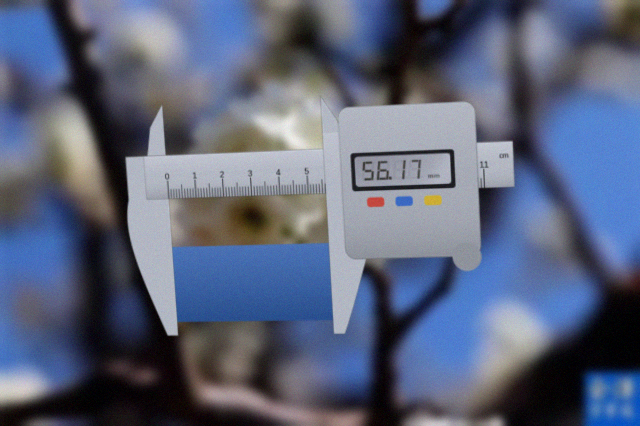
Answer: 56.17 mm
